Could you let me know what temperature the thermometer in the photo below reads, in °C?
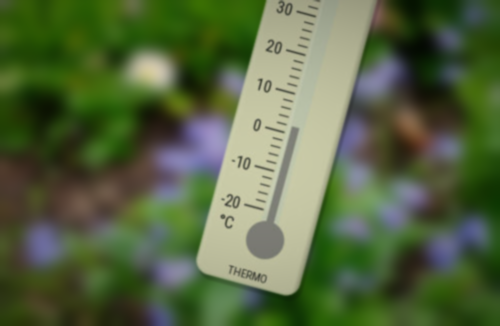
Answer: 2 °C
